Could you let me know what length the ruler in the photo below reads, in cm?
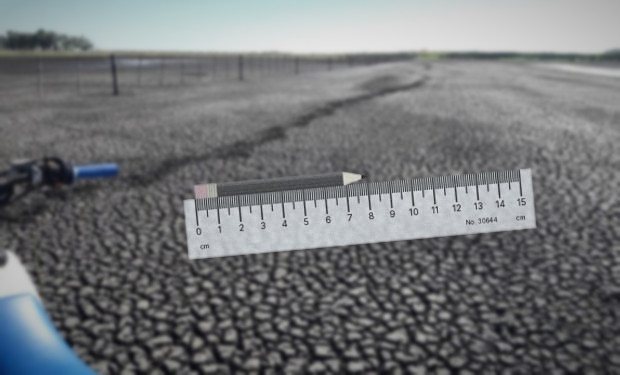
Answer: 8 cm
